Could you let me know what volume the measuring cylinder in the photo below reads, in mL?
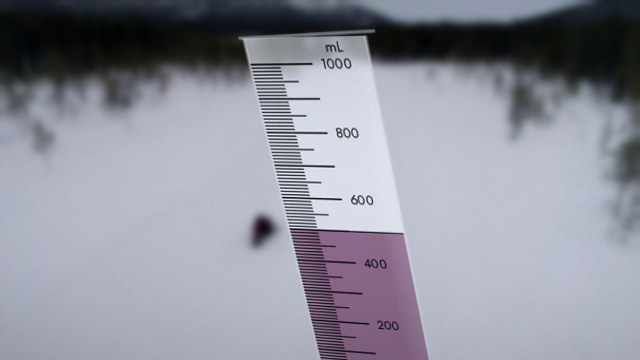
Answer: 500 mL
